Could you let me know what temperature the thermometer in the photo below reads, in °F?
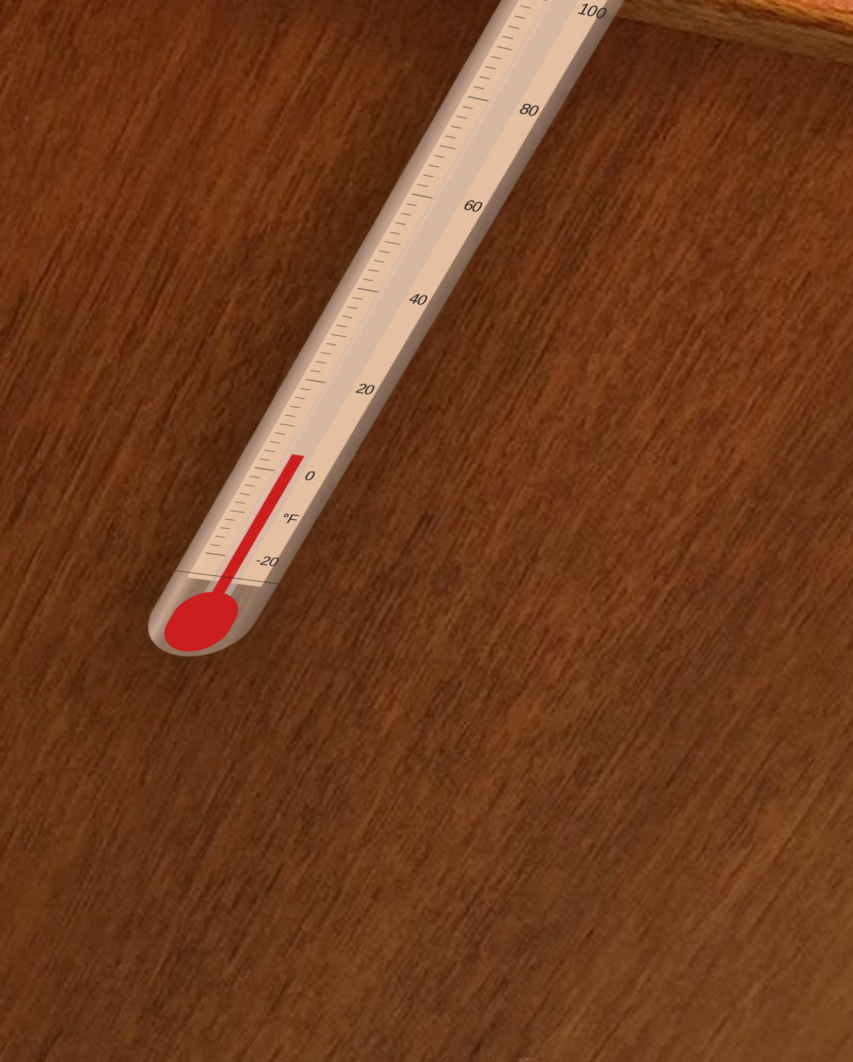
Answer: 4 °F
